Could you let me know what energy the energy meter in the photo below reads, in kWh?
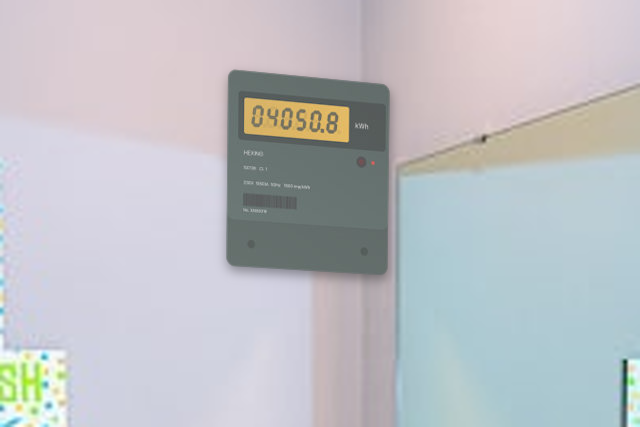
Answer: 4050.8 kWh
